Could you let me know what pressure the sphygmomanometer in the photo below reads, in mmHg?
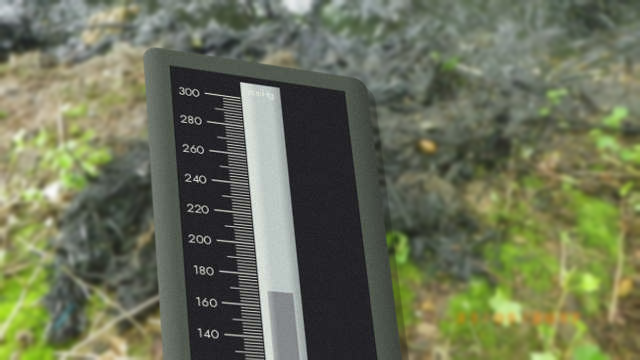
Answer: 170 mmHg
